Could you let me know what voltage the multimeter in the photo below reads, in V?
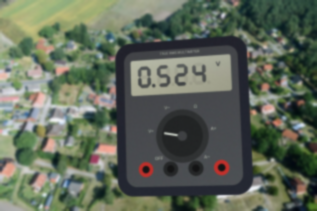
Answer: 0.524 V
